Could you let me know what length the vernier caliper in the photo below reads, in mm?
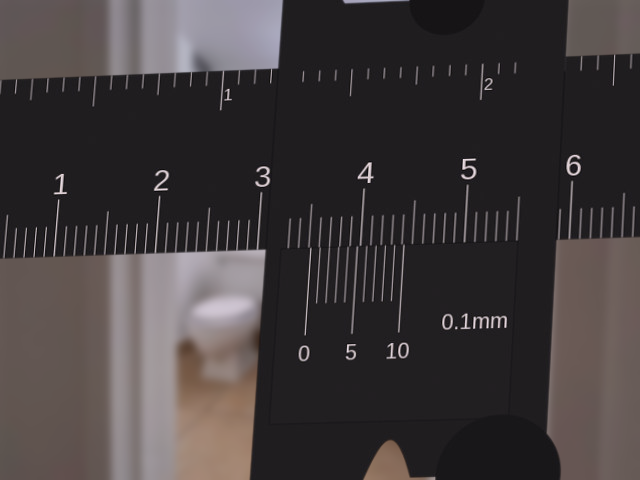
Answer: 35.2 mm
